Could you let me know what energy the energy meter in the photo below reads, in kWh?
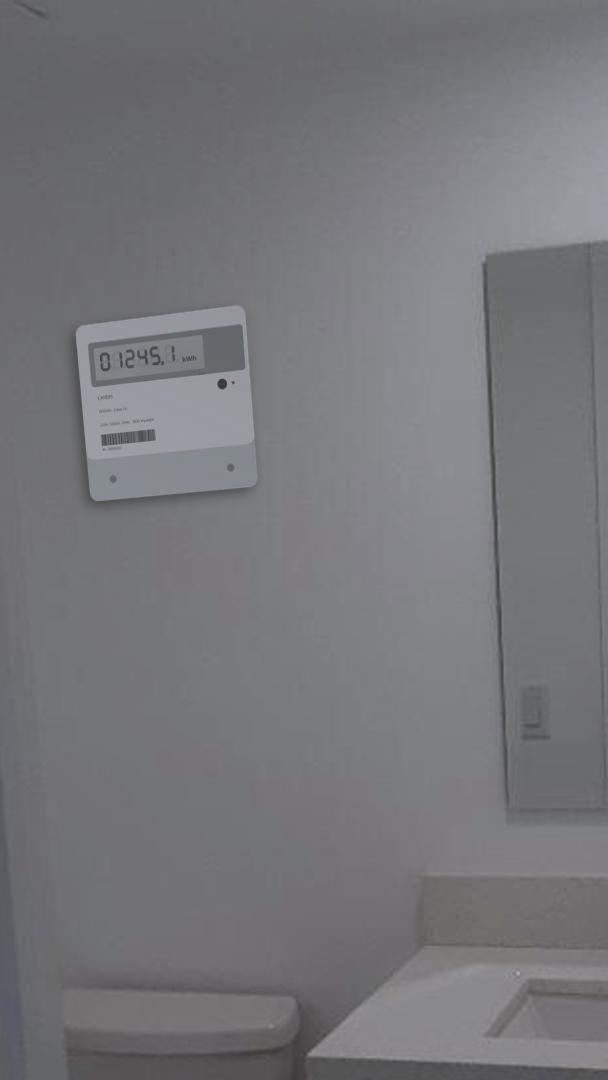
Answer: 1245.1 kWh
